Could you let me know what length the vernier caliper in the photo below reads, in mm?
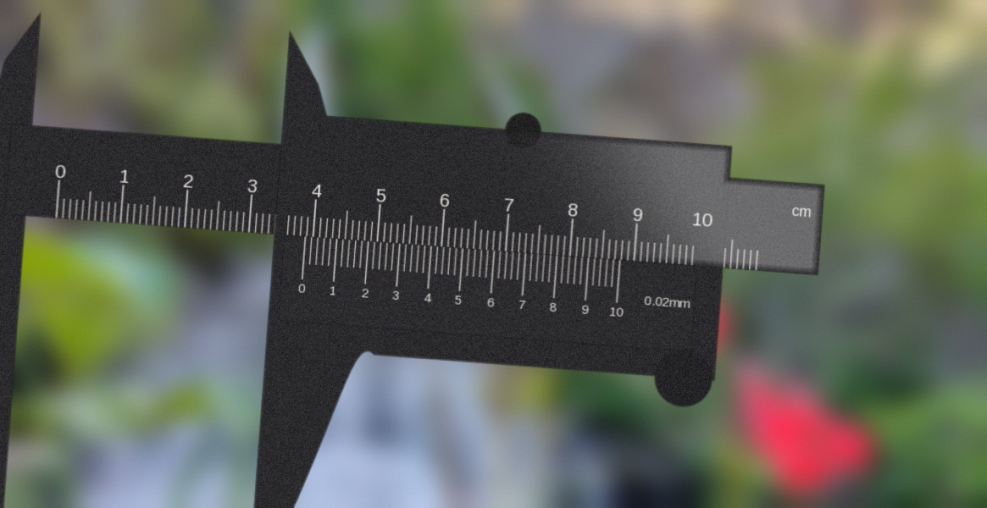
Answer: 38.8 mm
